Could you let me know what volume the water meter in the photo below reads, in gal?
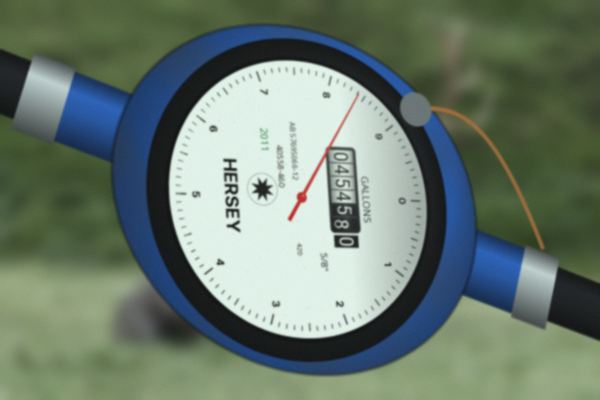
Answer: 454578.4 gal
